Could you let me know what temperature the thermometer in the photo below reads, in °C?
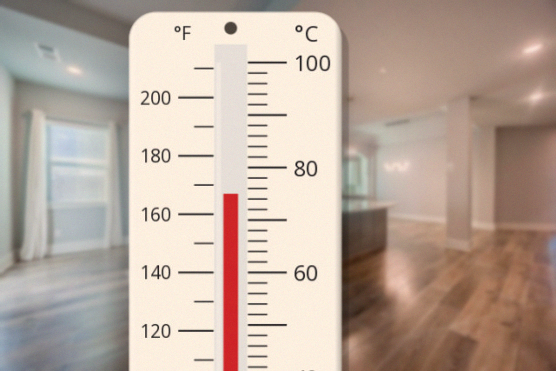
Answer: 75 °C
